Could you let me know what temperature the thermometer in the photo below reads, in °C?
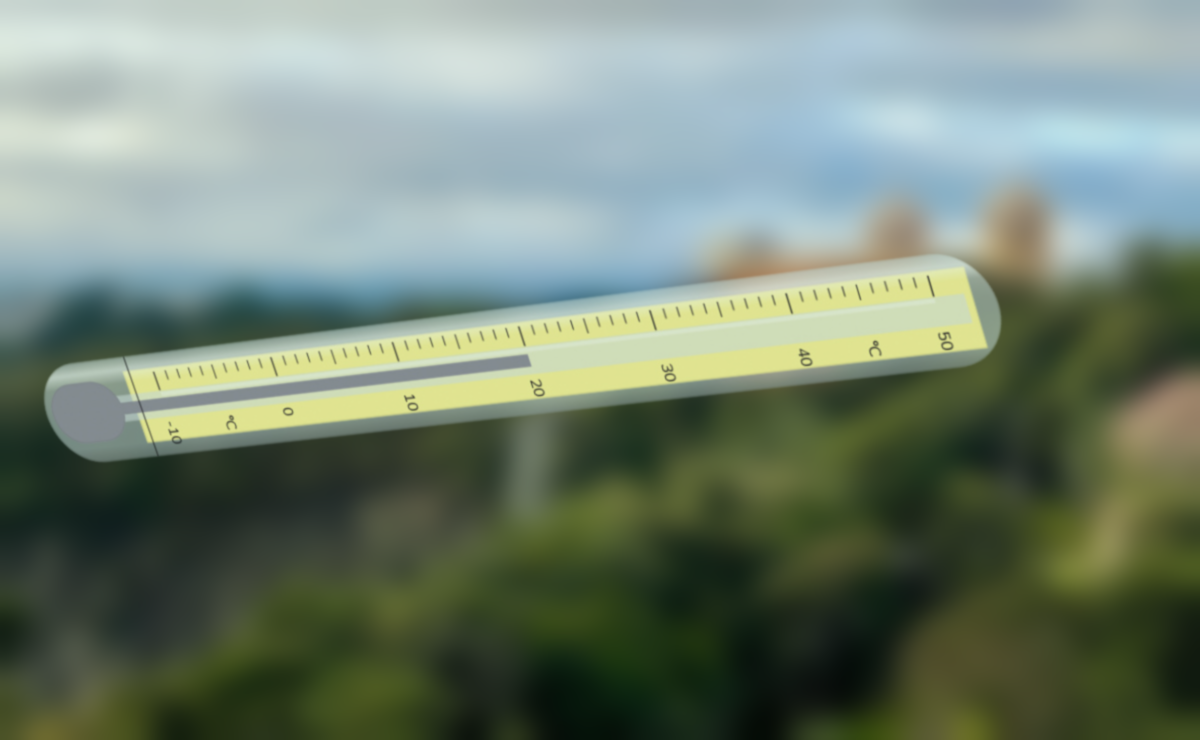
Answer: 20 °C
